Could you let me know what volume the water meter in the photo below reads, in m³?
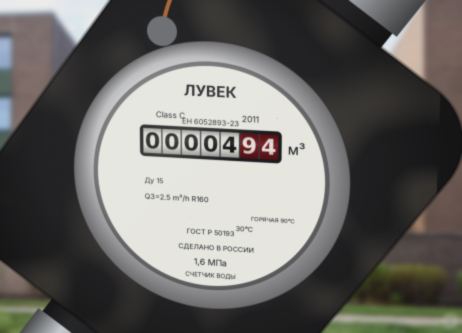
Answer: 4.94 m³
